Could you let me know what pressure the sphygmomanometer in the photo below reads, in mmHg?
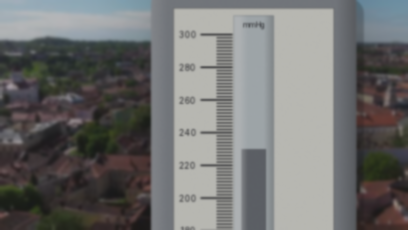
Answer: 230 mmHg
